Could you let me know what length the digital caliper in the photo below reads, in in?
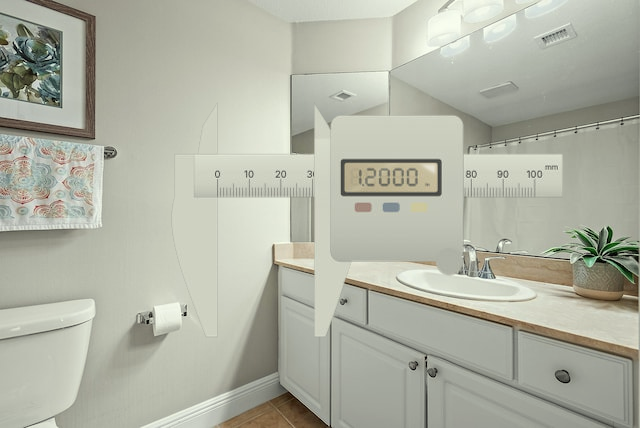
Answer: 1.2000 in
